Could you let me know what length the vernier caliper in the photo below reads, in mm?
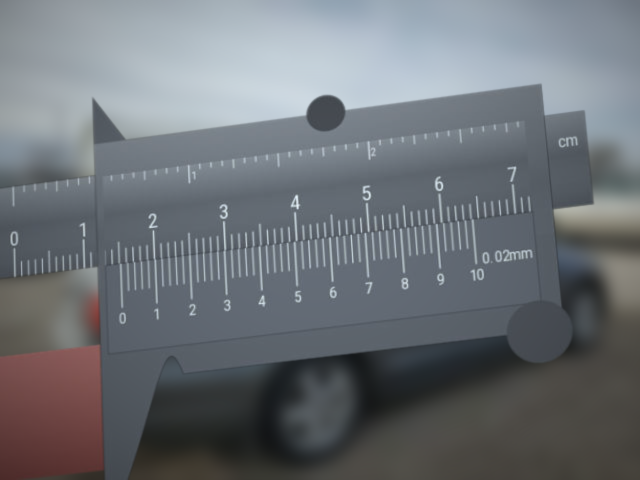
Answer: 15.2 mm
